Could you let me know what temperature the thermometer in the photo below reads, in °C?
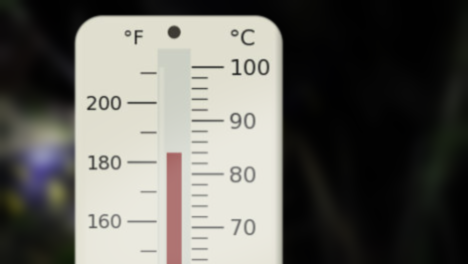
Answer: 84 °C
